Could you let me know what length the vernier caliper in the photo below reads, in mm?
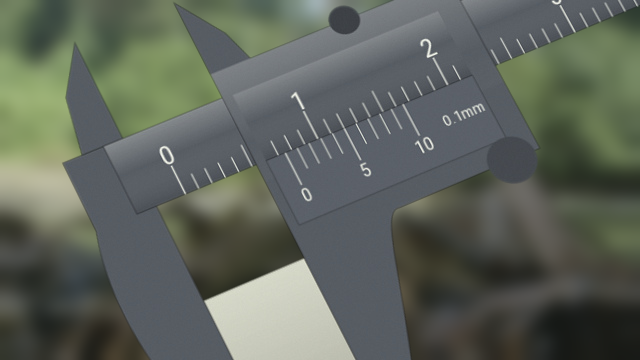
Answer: 7.5 mm
